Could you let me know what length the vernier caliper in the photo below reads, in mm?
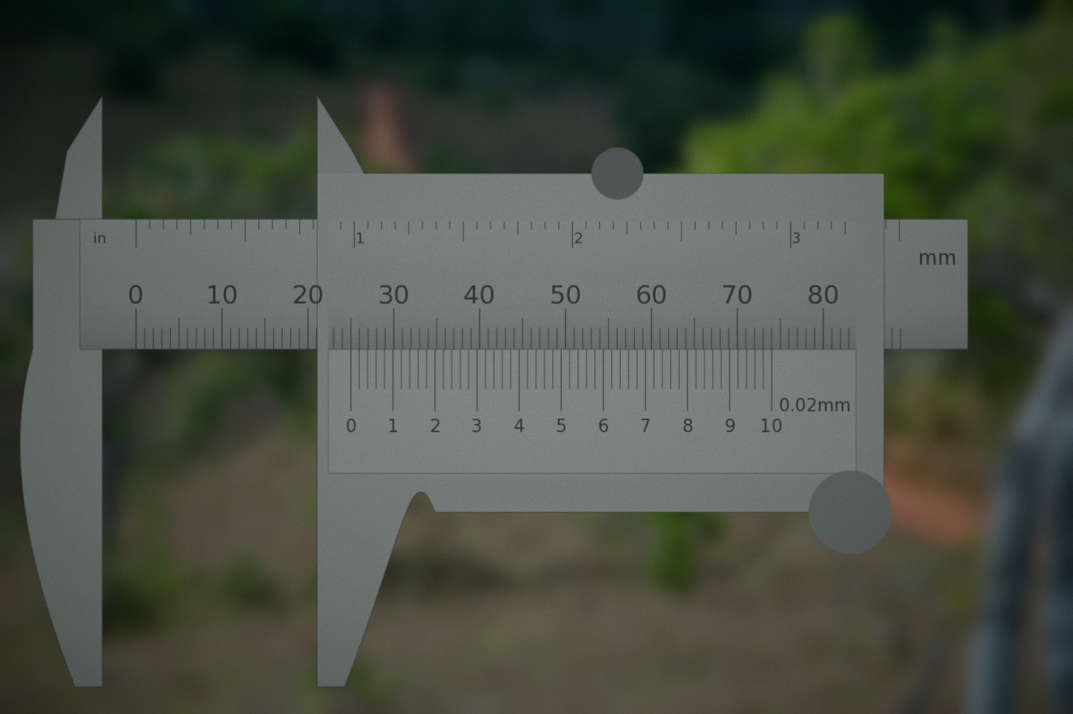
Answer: 25.0 mm
